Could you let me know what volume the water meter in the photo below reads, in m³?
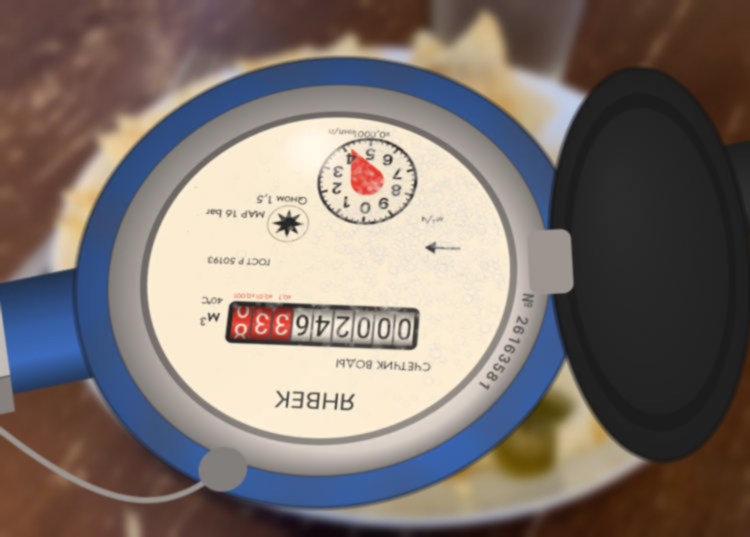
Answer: 246.3384 m³
